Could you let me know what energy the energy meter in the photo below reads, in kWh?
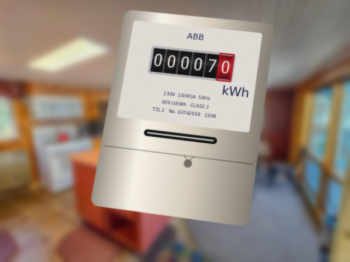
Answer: 7.0 kWh
